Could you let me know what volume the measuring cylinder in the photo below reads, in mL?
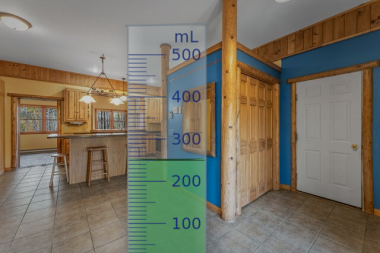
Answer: 250 mL
